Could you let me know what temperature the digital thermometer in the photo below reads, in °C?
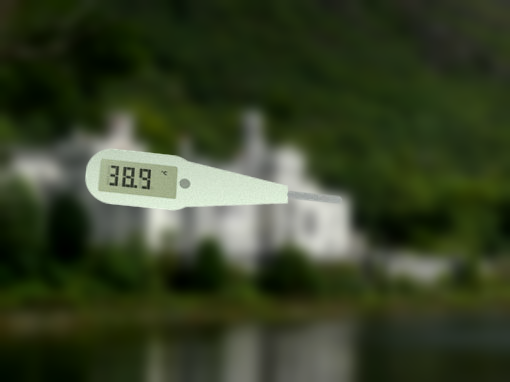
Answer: 38.9 °C
